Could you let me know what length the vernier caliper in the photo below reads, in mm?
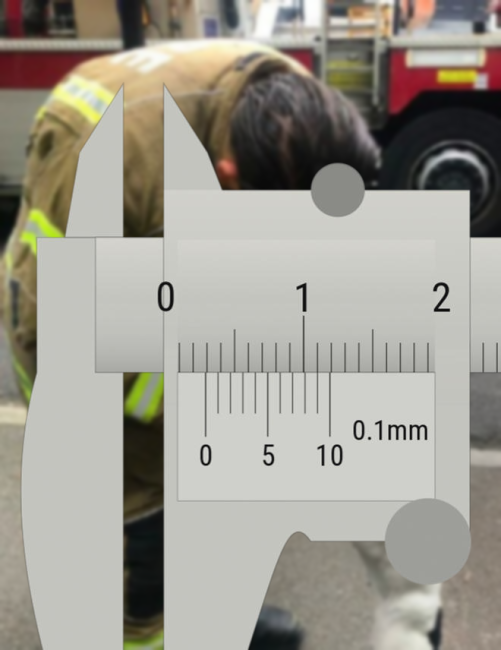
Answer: 2.9 mm
